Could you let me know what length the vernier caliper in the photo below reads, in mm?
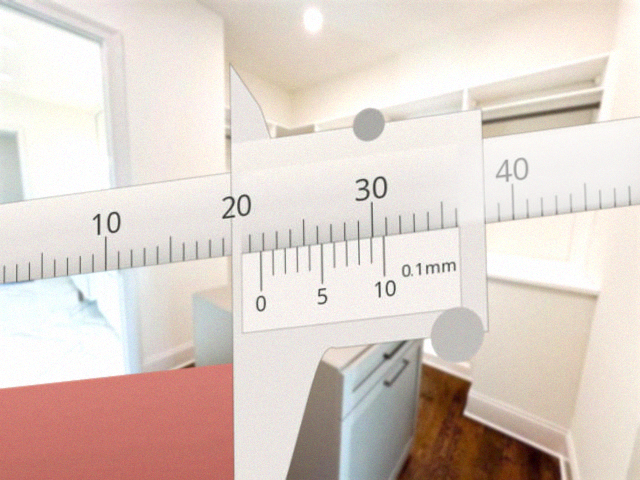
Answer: 21.8 mm
